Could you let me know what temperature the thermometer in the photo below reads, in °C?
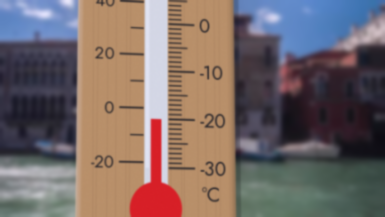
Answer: -20 °C
